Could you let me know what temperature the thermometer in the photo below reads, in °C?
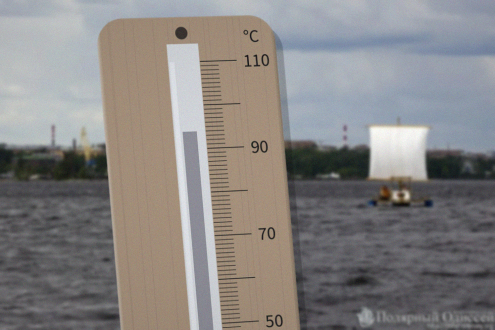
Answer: 94 °C
